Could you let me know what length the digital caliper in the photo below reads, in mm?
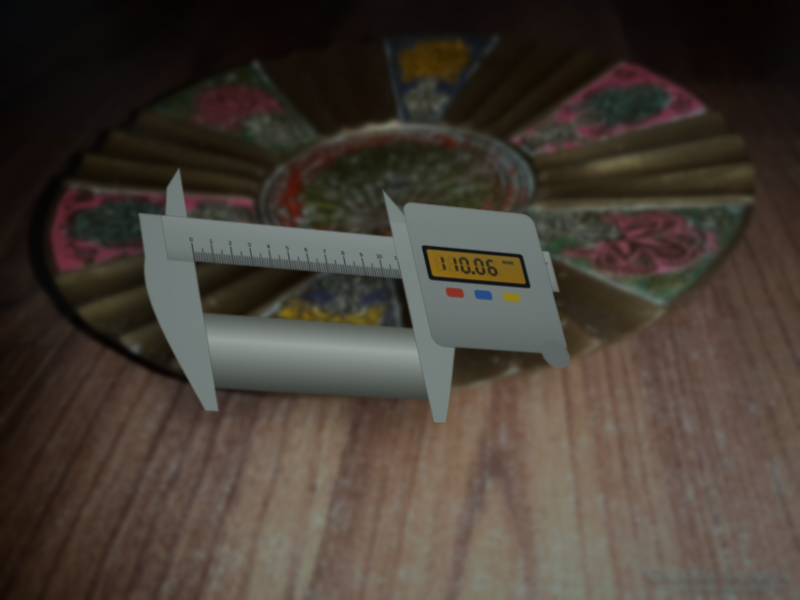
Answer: 110.06 mm
